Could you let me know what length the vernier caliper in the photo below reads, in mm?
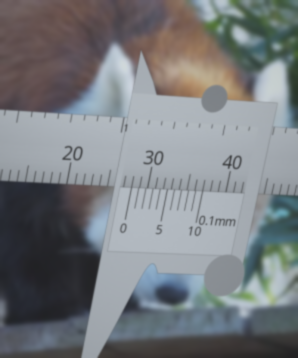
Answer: 28.0 mm
